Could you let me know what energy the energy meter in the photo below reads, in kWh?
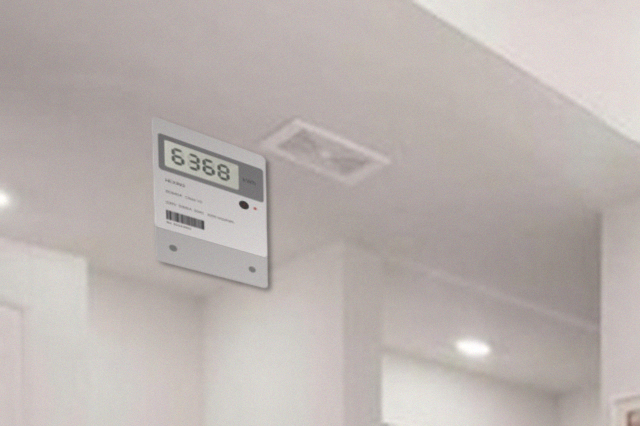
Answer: 6368 kWh
